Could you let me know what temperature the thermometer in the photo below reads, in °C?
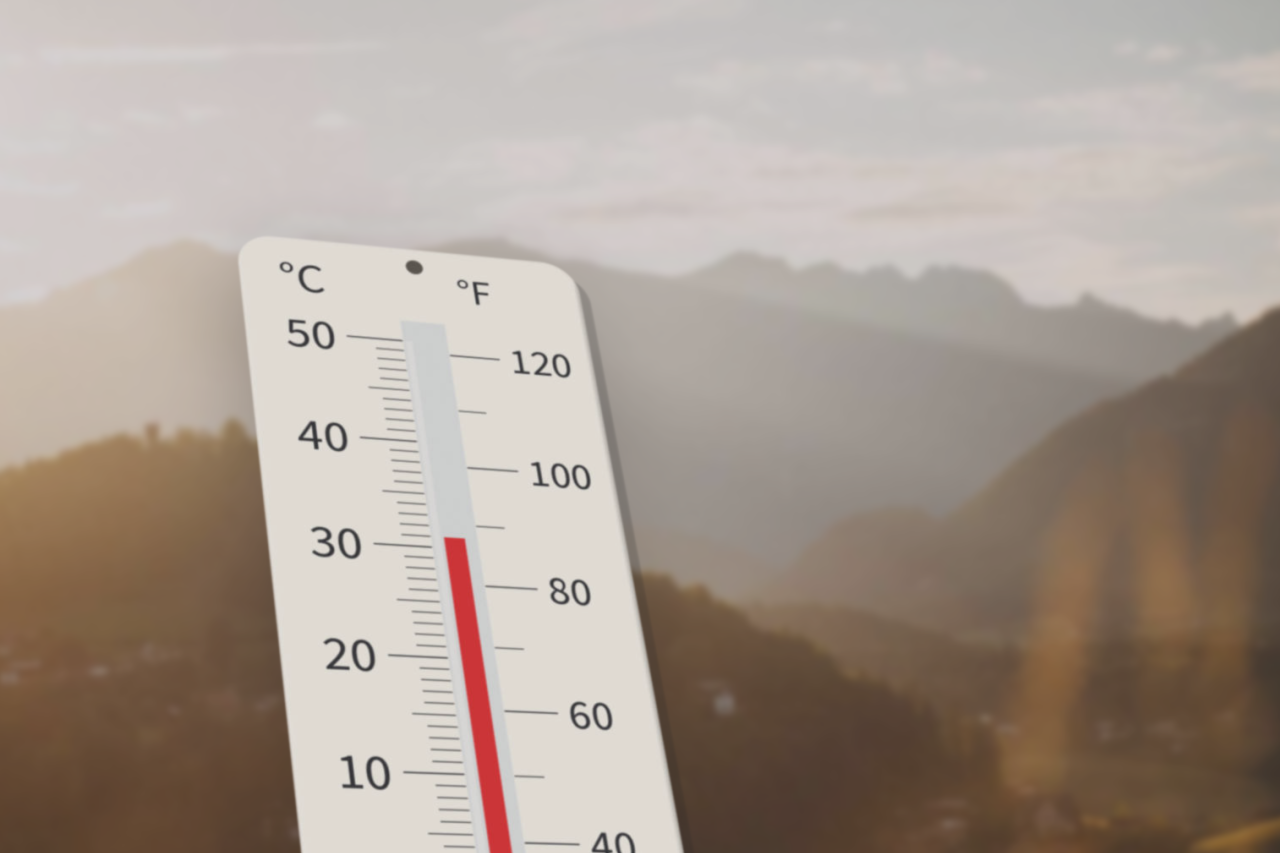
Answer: 31 °C
